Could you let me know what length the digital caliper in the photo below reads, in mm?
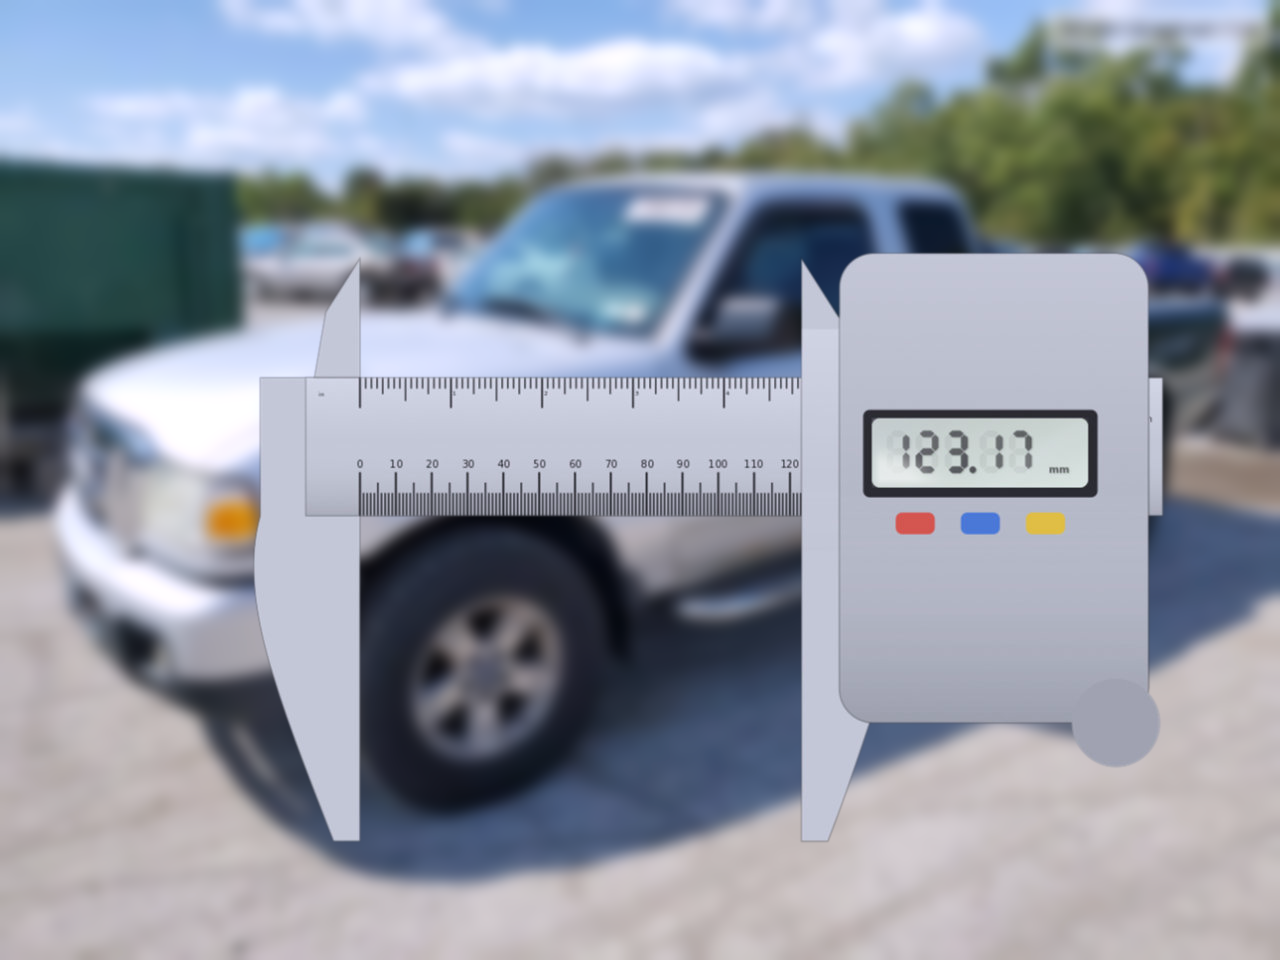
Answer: 123.17 mm
